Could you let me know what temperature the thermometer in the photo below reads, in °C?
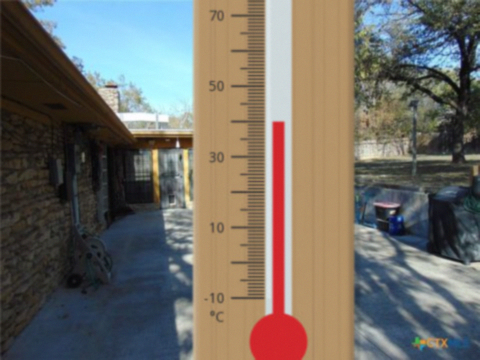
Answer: 40 °C
